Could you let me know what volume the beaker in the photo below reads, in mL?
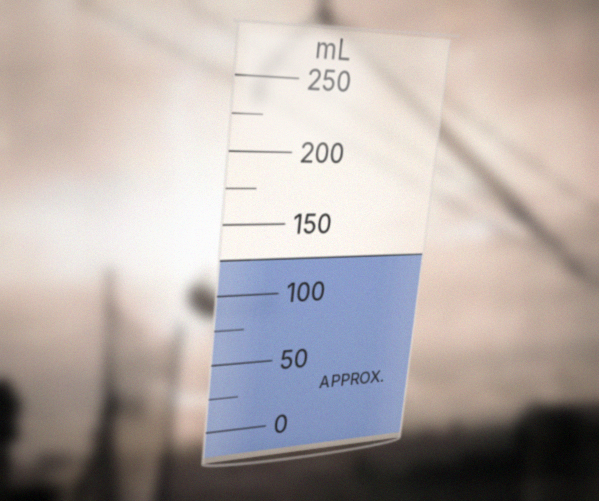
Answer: 125 mL
